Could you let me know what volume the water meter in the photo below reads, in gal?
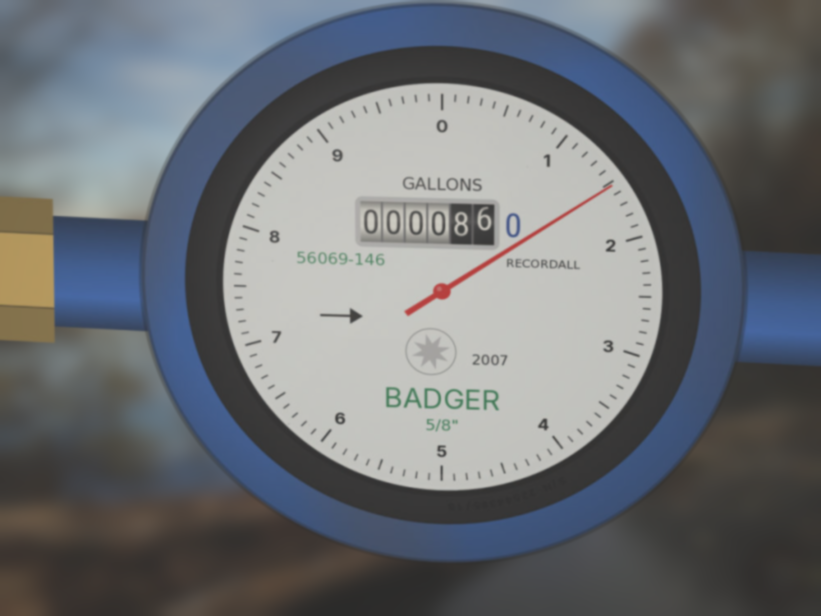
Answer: 861.5 gal
